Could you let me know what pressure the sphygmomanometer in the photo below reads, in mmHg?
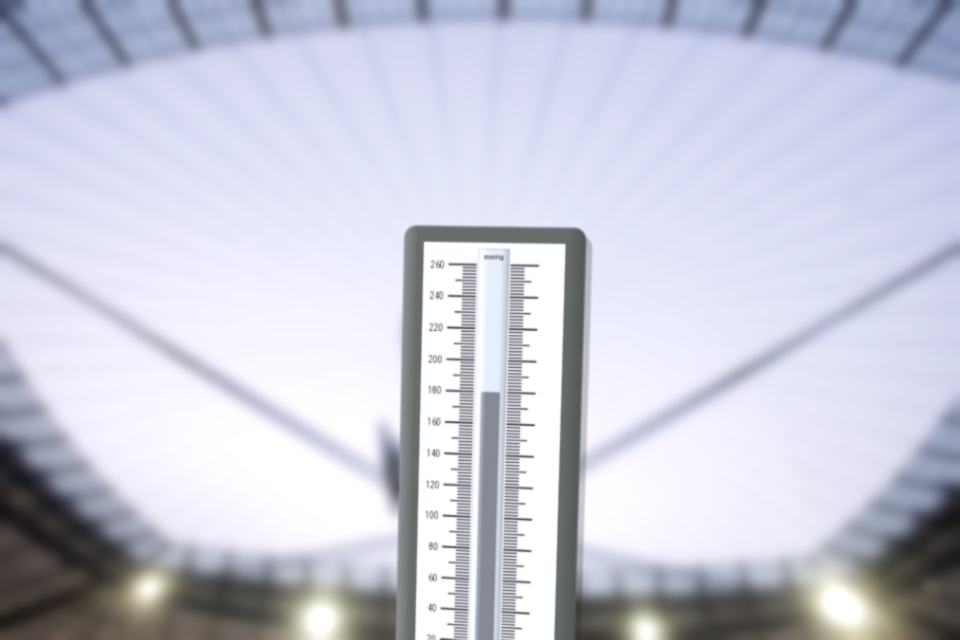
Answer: 180 mmHg
